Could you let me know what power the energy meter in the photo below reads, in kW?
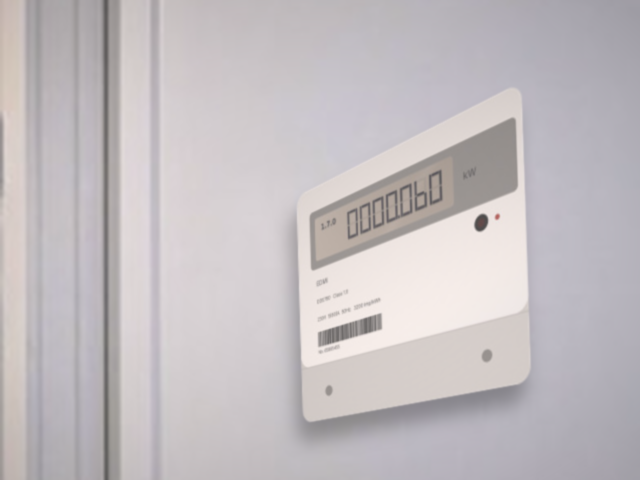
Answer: 0.060 kW
